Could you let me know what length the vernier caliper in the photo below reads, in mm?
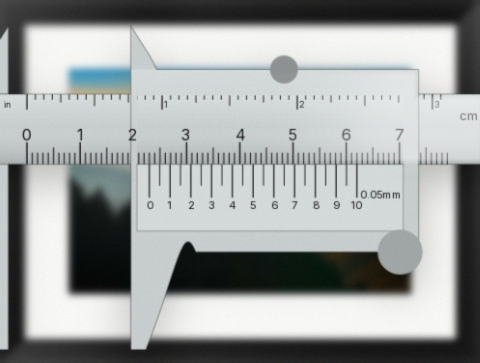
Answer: 23.0 mm
